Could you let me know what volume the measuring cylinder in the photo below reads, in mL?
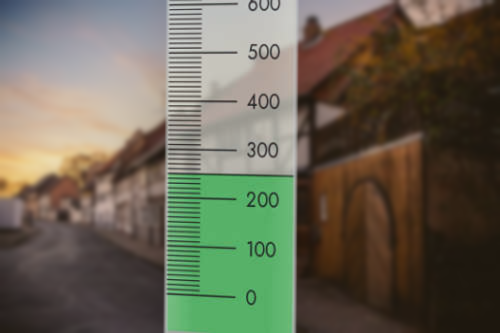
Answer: 250 mL
